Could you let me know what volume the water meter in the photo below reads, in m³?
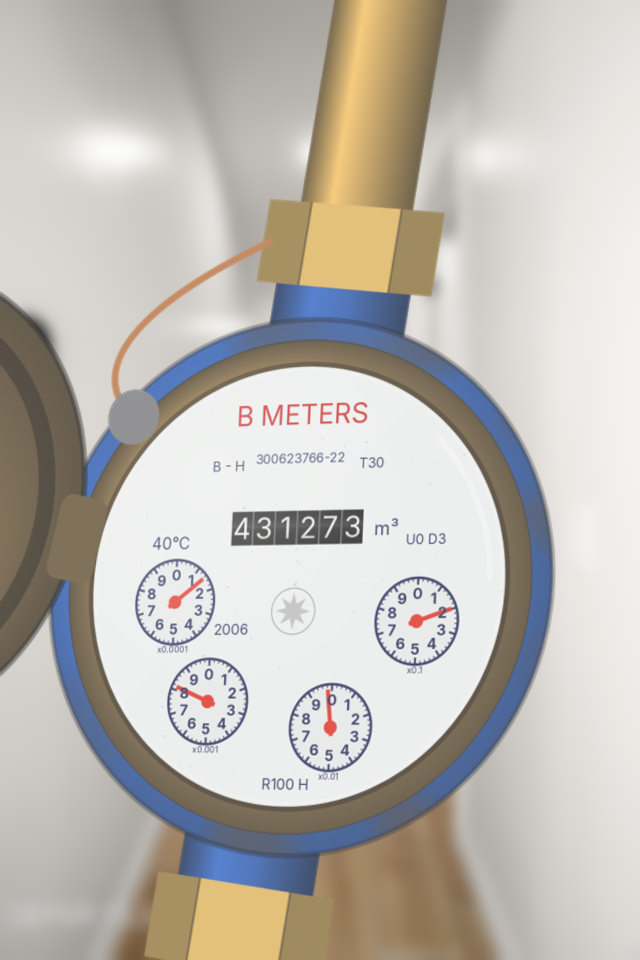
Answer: 431273.1981 m³
